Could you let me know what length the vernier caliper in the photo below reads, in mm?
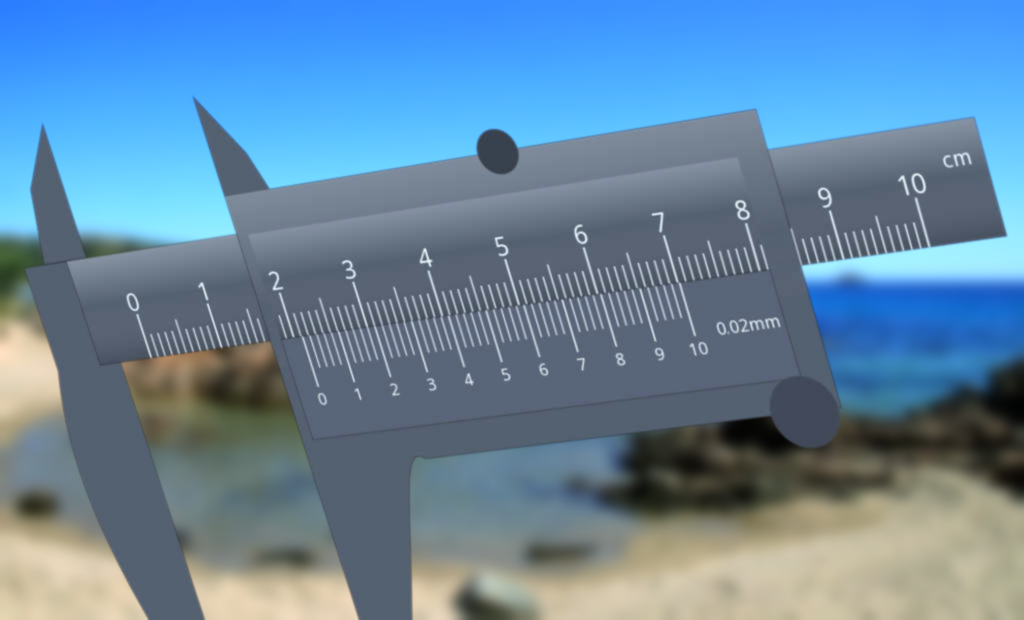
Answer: 21.2 mm
